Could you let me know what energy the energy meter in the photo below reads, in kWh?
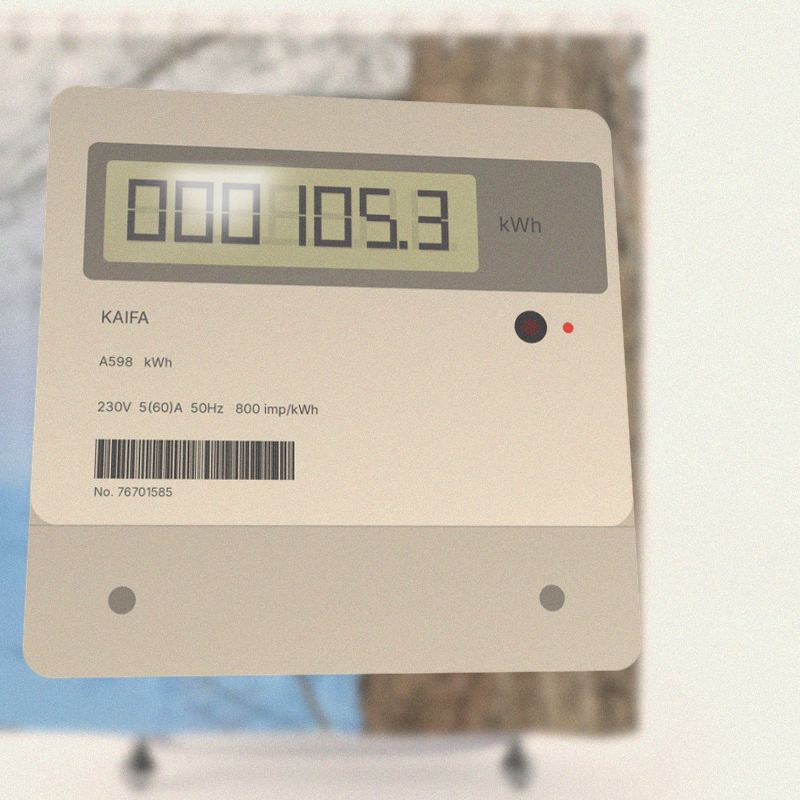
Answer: 105.3 kWh
